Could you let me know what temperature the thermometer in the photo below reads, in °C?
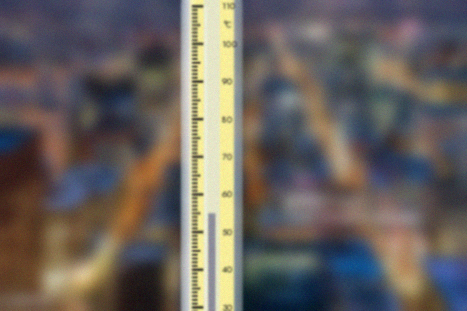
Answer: 55 °C
